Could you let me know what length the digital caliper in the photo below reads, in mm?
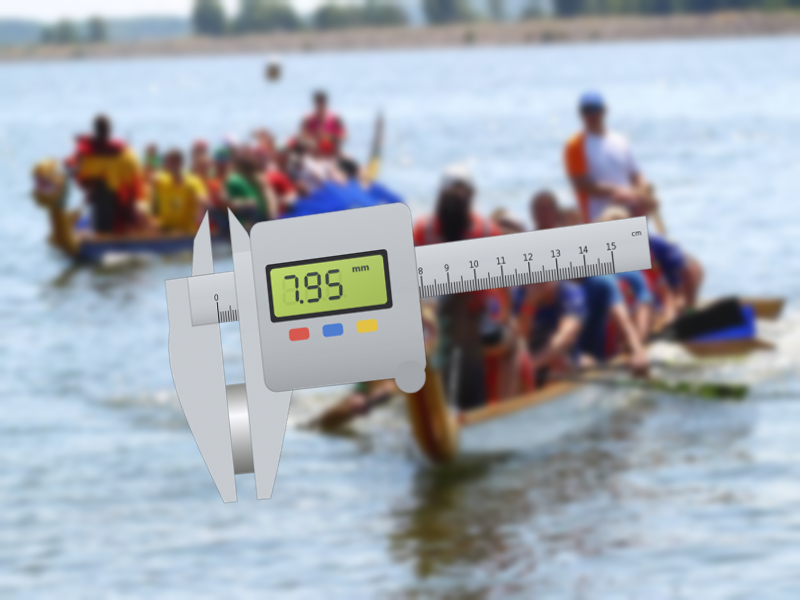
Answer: 7.95 mm
